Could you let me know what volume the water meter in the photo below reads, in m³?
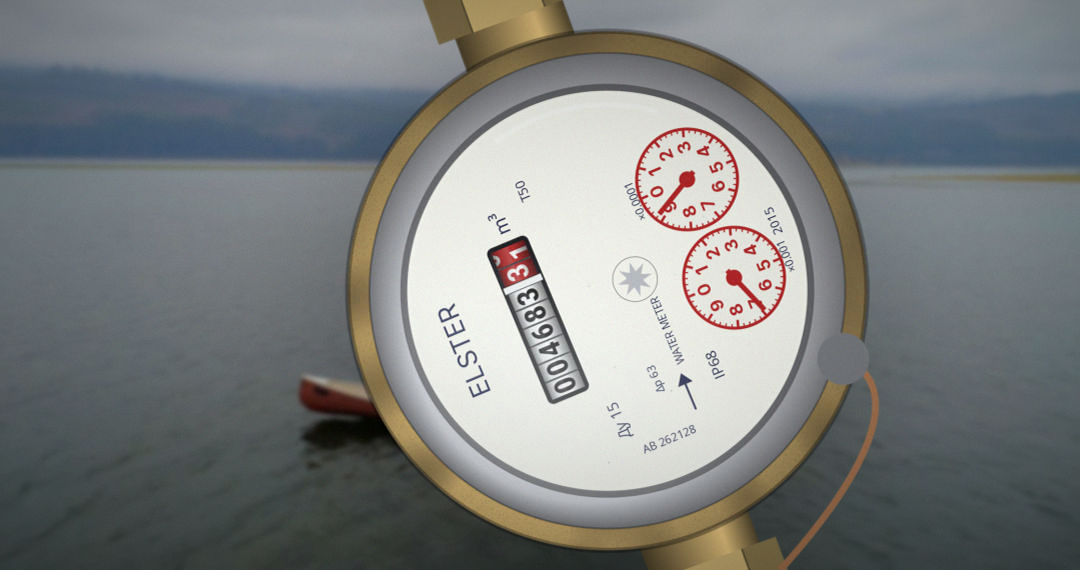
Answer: 4683.3069 m³
